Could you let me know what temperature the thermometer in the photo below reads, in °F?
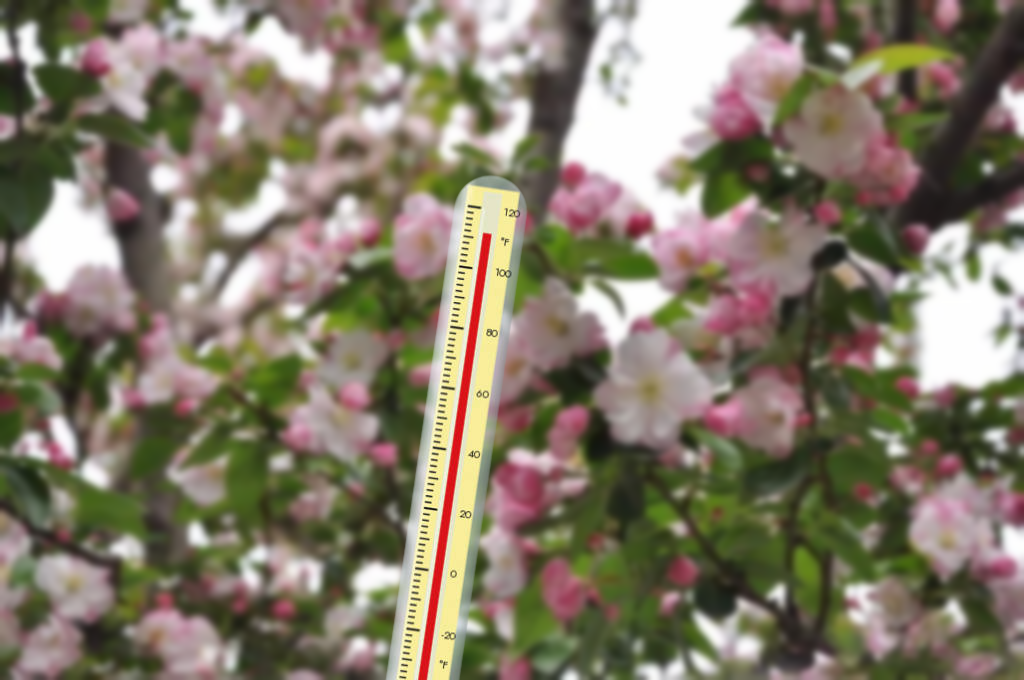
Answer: 112 °F
